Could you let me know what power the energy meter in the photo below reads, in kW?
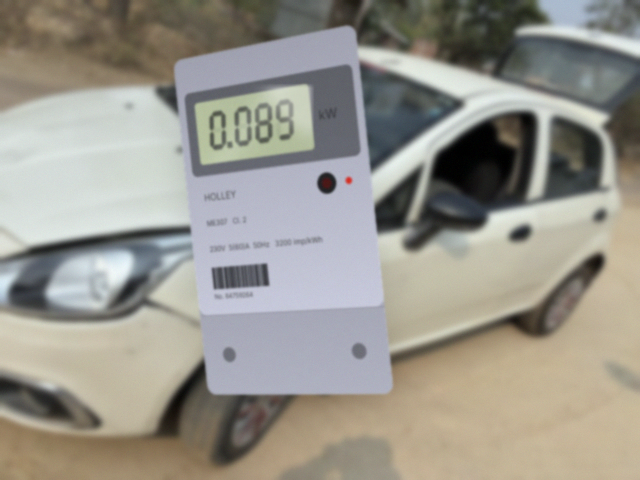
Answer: 0.089 kW
